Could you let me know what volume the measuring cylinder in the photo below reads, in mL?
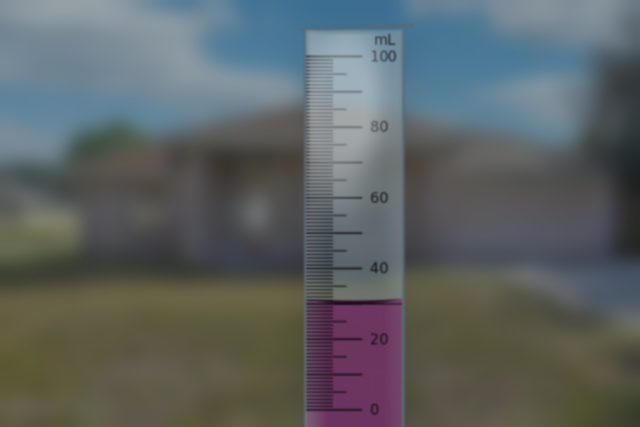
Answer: 30 mL
